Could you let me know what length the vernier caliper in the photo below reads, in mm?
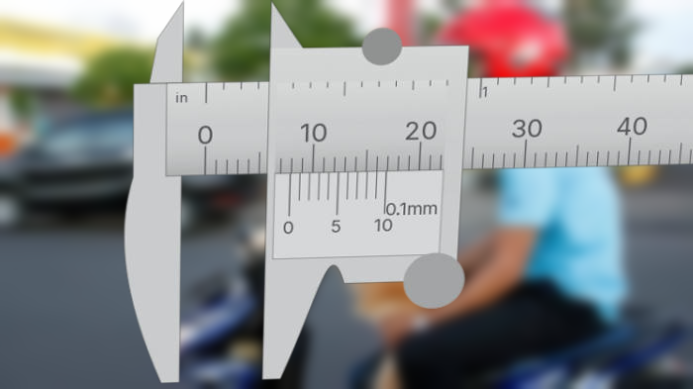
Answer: 7.9 mm
